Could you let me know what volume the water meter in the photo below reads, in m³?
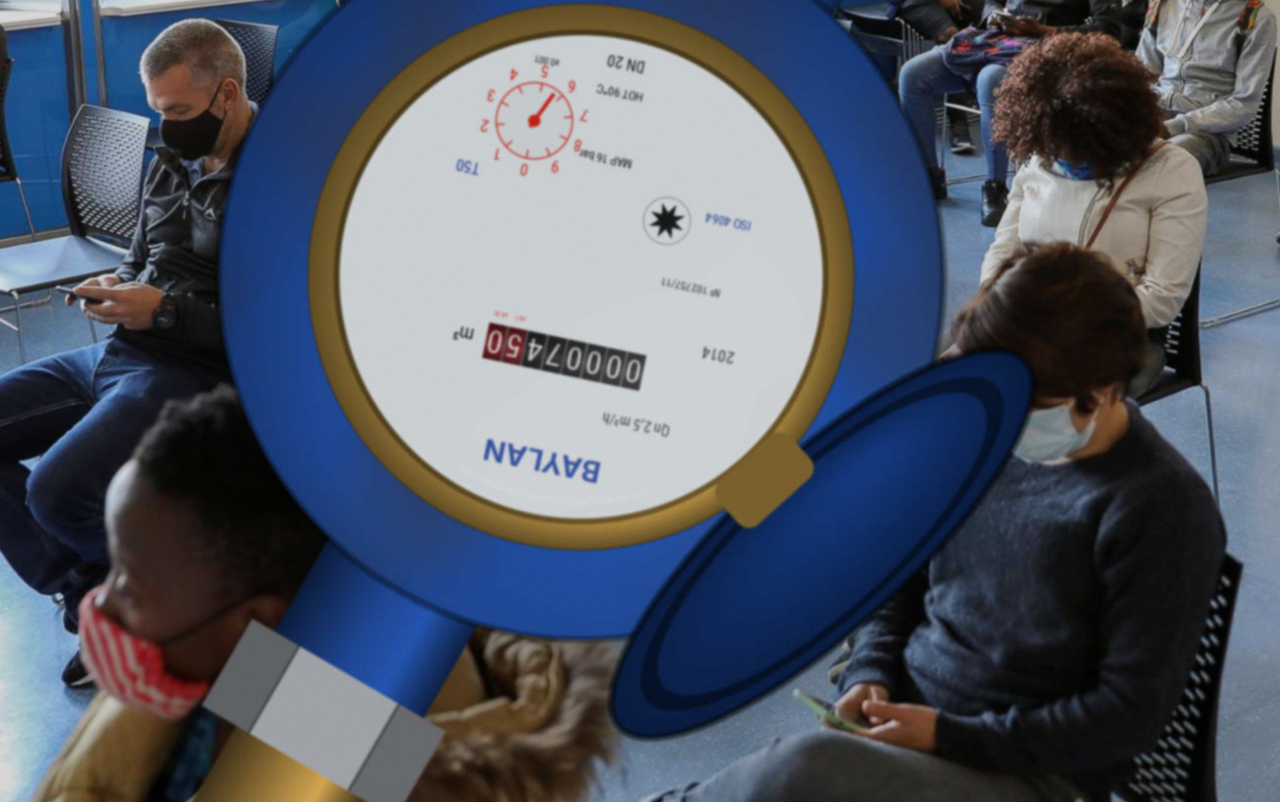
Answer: 74.505 m³
